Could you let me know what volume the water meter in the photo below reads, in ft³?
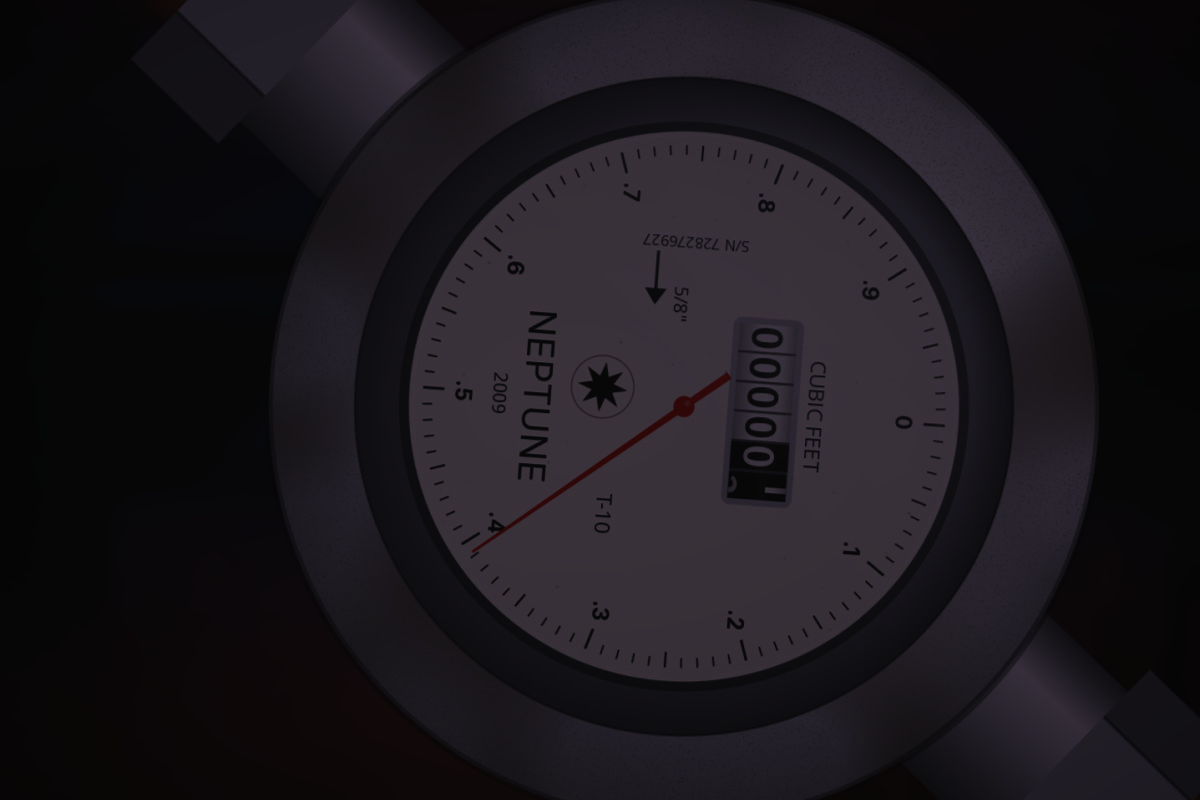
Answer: 1.39 ft³
